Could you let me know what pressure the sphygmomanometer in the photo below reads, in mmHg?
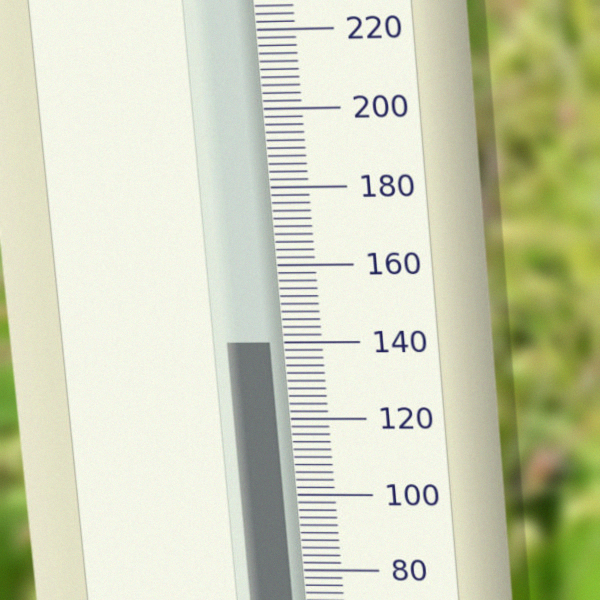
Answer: 140 mmHg
